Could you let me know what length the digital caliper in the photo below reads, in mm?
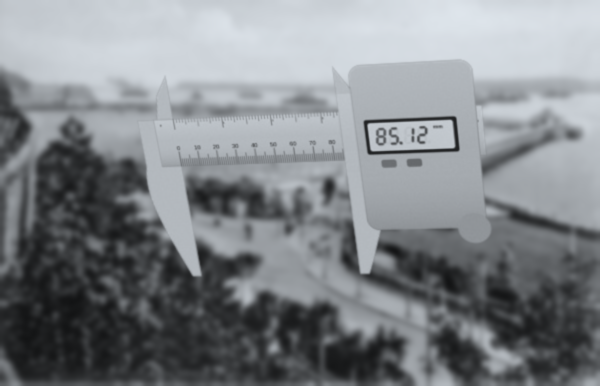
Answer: 85.12 mm
